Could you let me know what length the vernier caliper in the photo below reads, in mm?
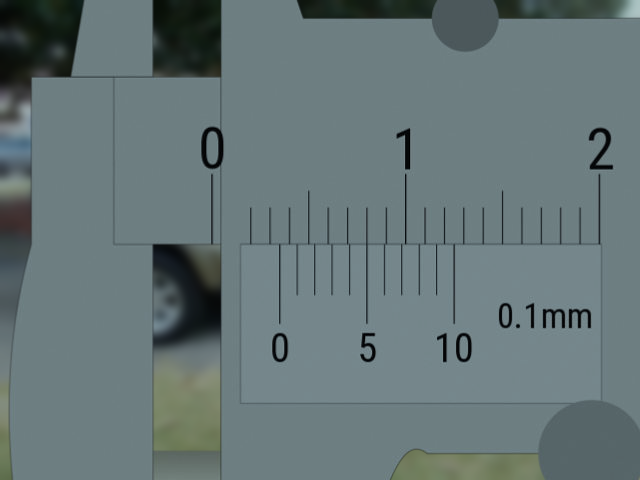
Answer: 3.5 mm
